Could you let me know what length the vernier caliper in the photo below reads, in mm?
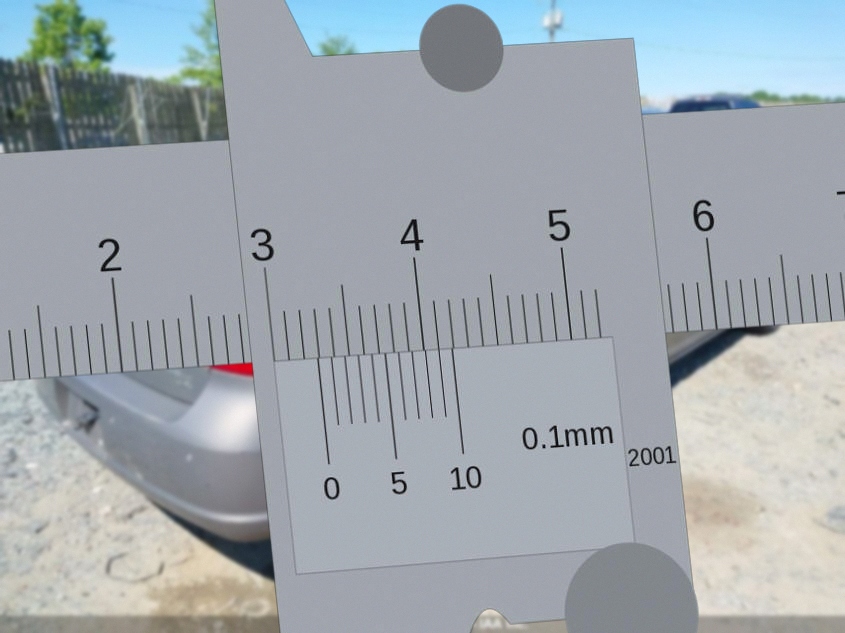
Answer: 32.9 mm
